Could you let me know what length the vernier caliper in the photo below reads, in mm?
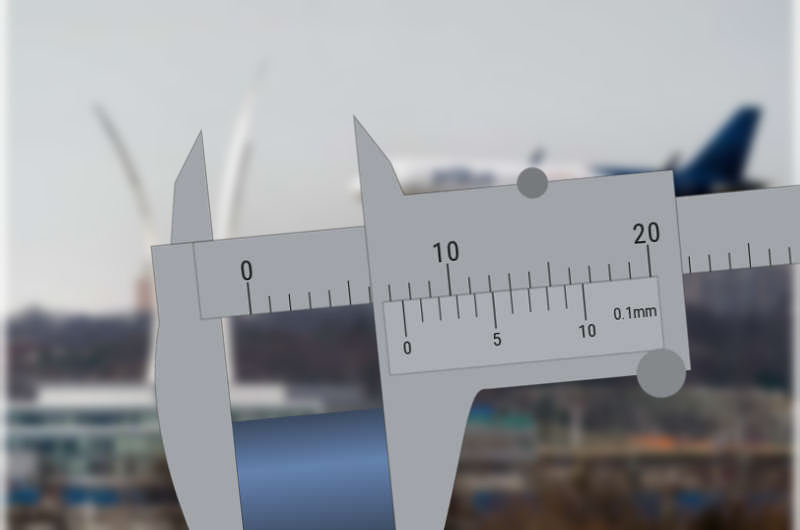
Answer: 7.6 mm
